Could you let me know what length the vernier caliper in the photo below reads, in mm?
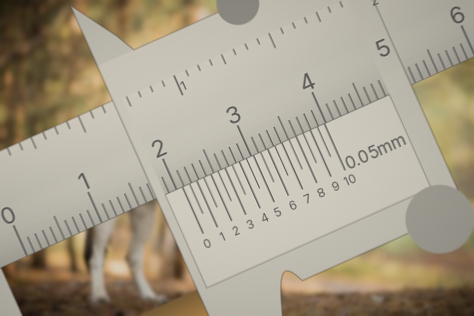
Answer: 20.8 mm
